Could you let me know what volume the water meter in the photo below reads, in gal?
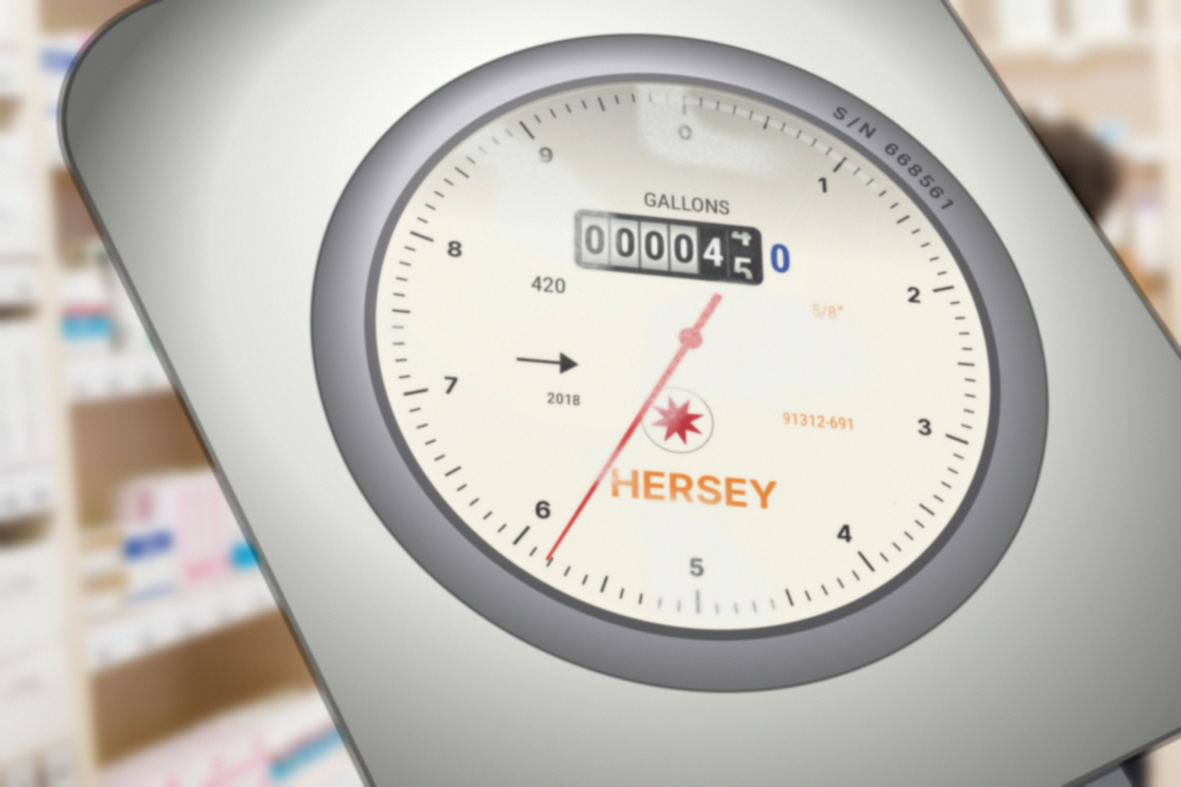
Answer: 445.8 gal
